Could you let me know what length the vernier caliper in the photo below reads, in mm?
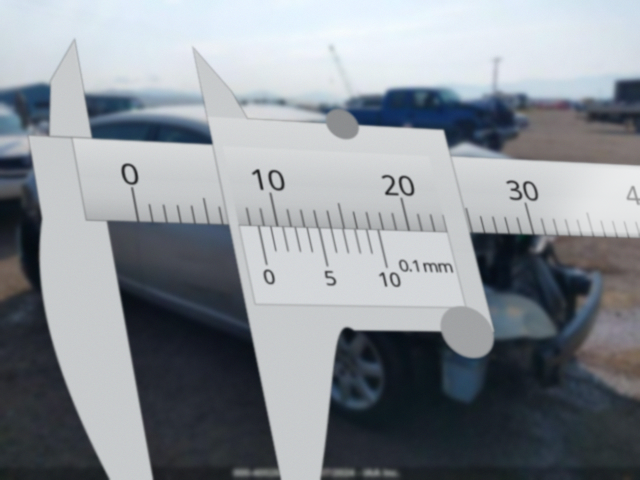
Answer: 8.6 mm
